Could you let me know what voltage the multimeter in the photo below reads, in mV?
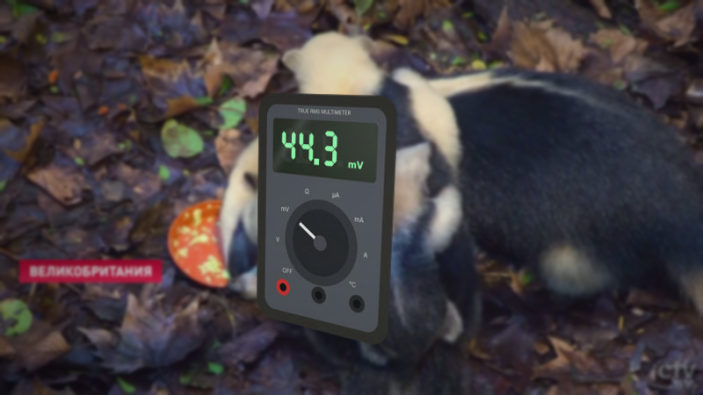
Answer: 44.3 mV
